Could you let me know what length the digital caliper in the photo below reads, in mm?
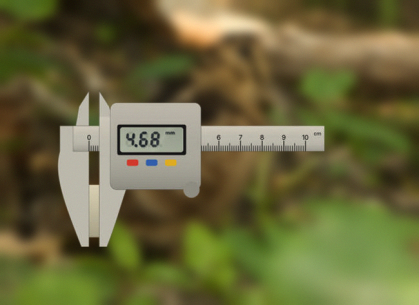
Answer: 4.68 mm
